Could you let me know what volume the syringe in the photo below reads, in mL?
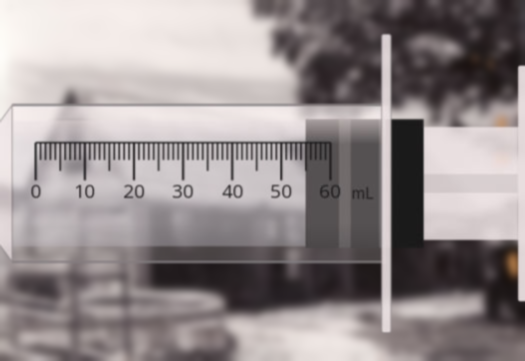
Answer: 55 mL
